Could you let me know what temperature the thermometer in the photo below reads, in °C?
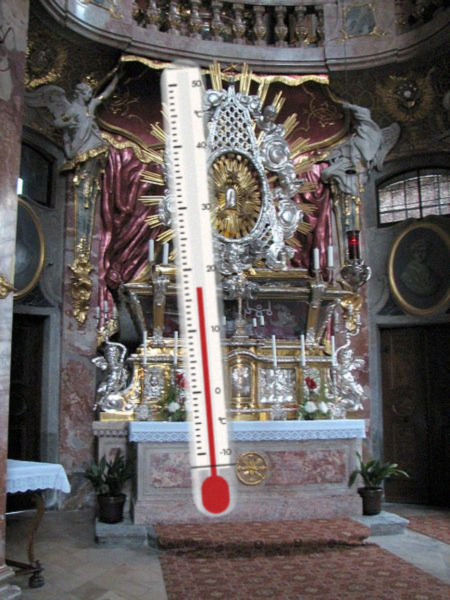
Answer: 17 °C
